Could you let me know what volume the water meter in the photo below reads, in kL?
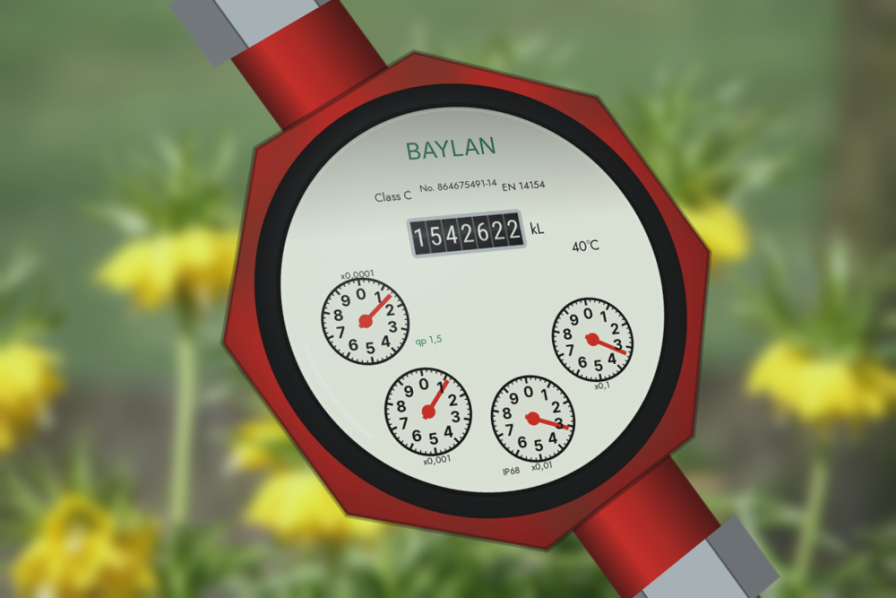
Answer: 1542622.3311 kL
